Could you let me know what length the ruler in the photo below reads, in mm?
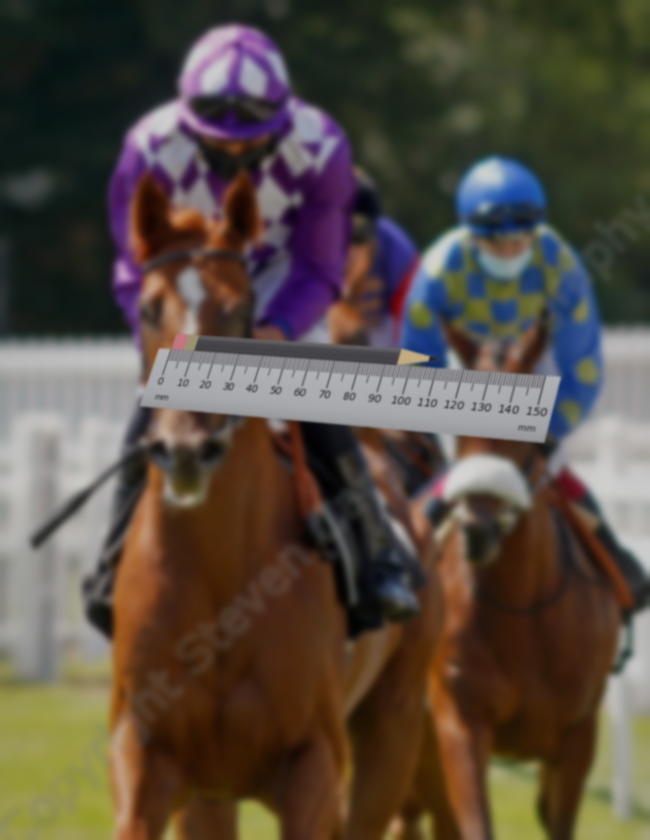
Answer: 110 mm
